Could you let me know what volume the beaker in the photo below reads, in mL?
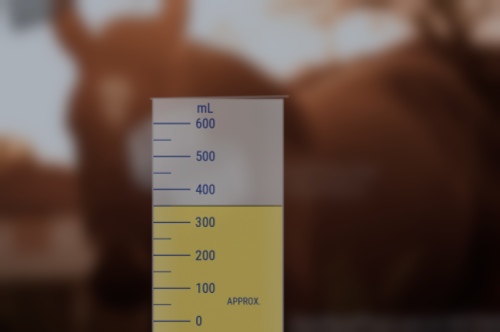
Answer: 350 mL
